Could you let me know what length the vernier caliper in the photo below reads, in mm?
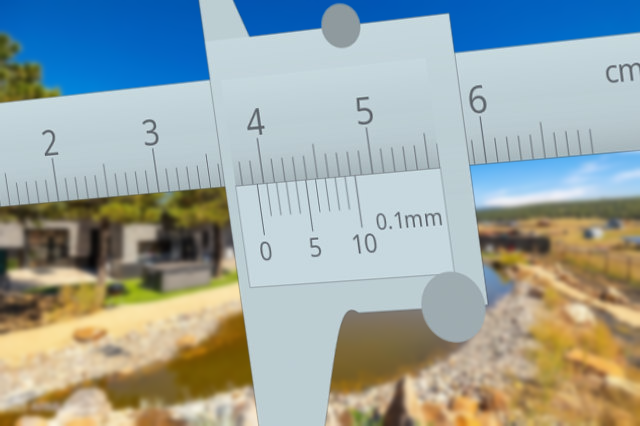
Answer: 39.4 mm
